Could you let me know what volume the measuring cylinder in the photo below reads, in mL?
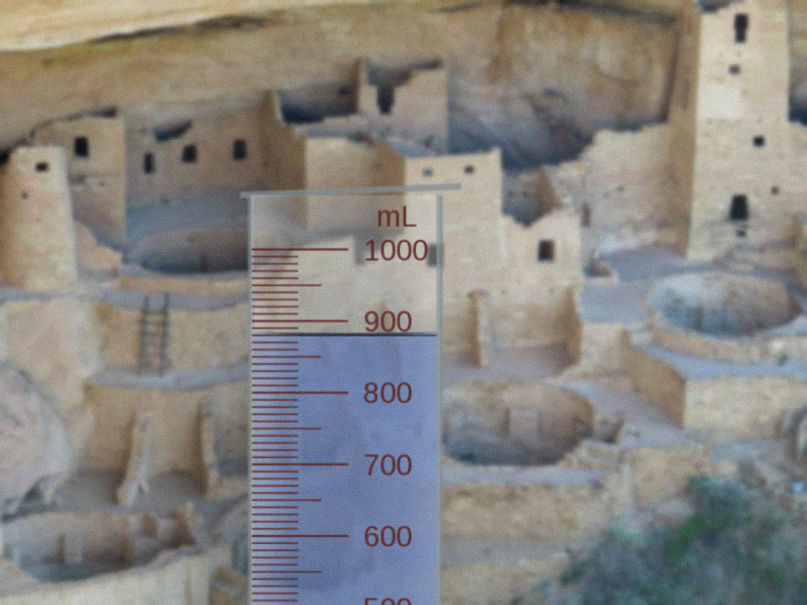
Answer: 880 mL
